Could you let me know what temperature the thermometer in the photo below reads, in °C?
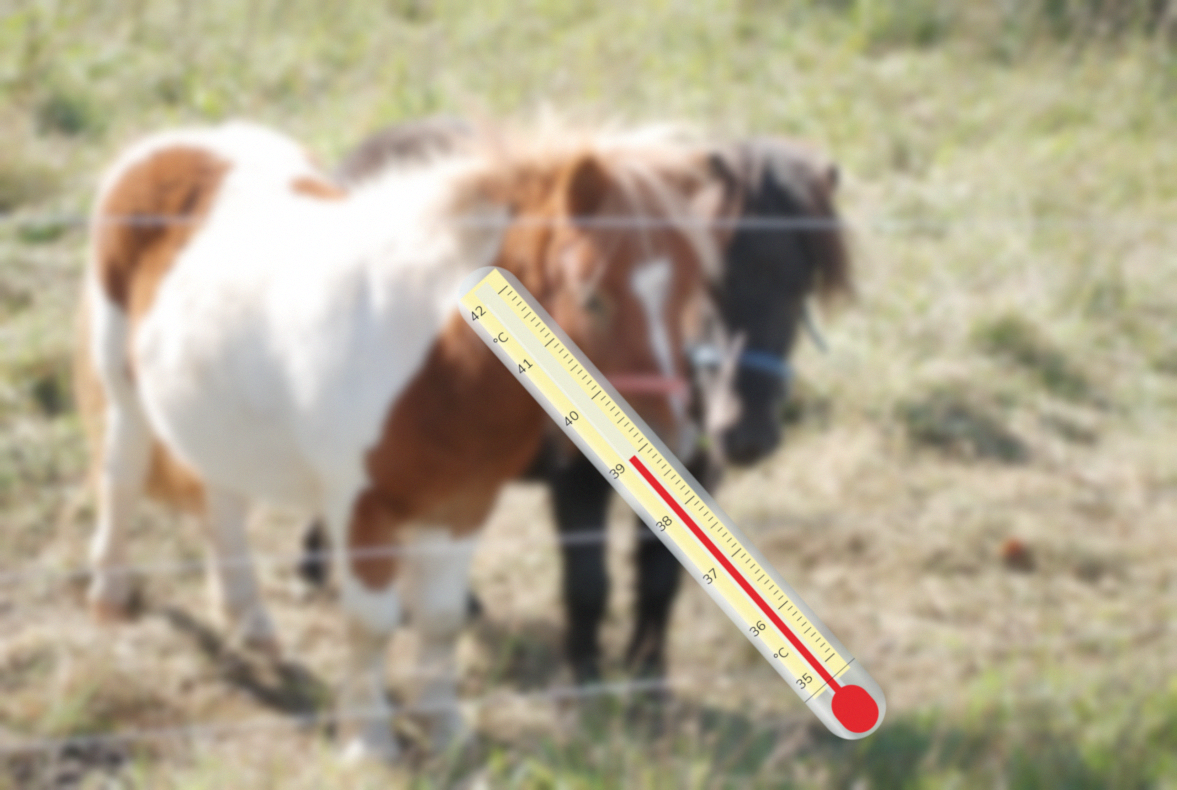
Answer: 39 °C
